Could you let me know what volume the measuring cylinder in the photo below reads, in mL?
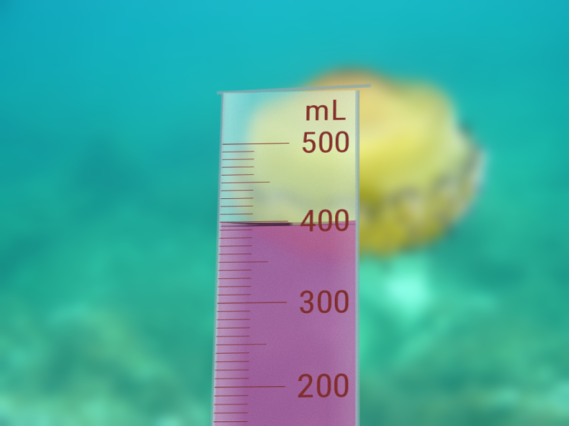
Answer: 395 mL
